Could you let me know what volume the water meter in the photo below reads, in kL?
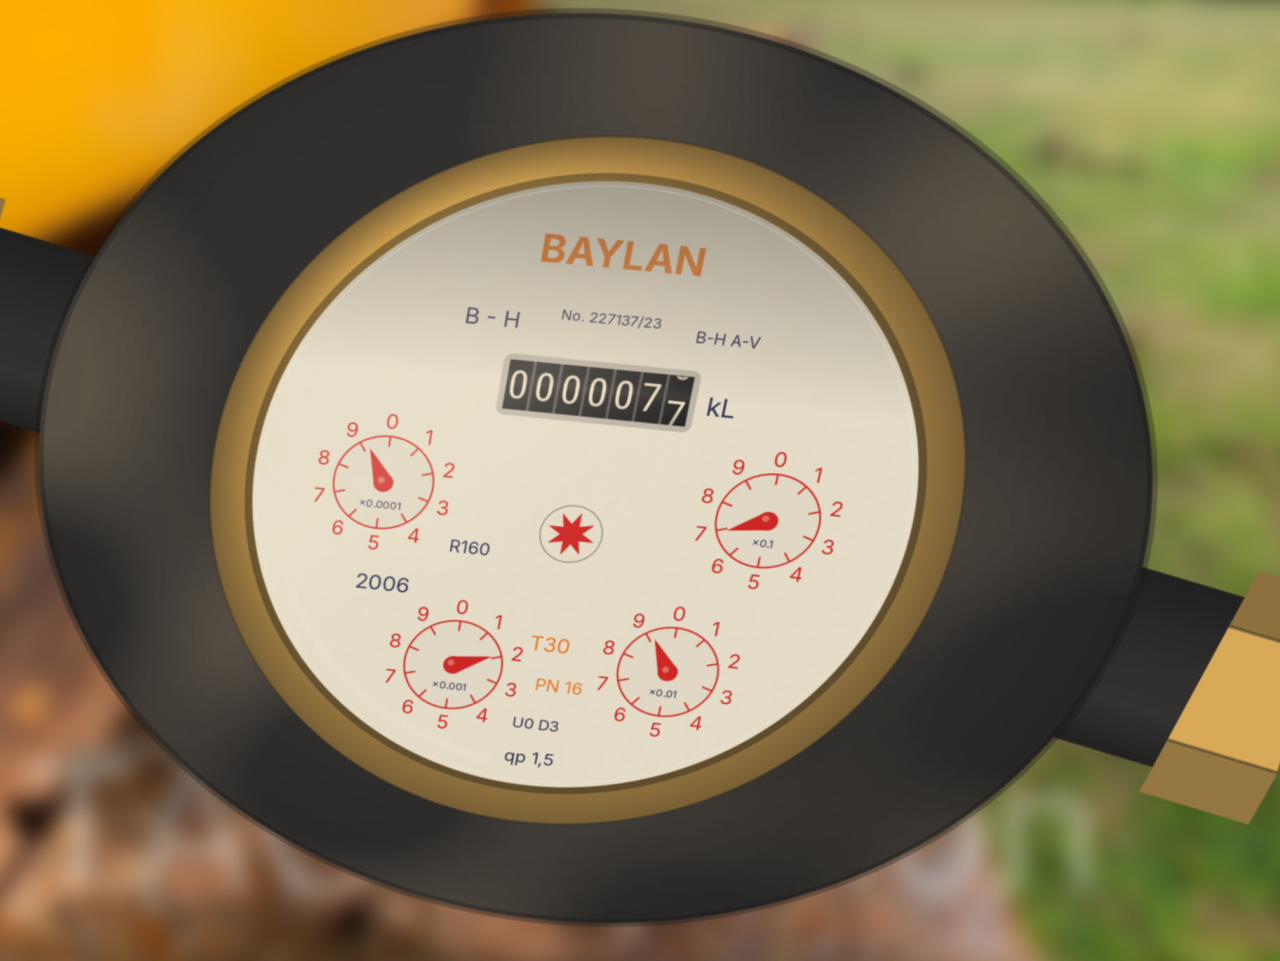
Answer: 76.6919 kL
